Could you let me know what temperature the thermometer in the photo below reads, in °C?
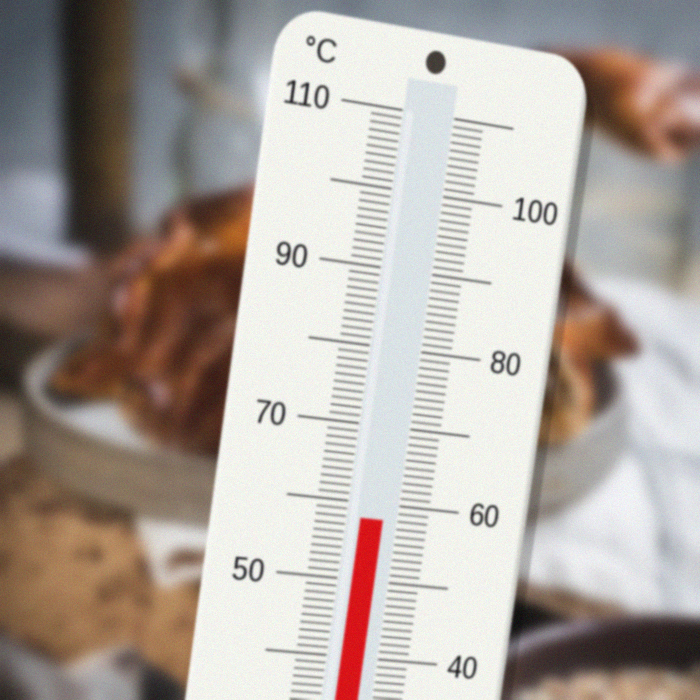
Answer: 58 °C
